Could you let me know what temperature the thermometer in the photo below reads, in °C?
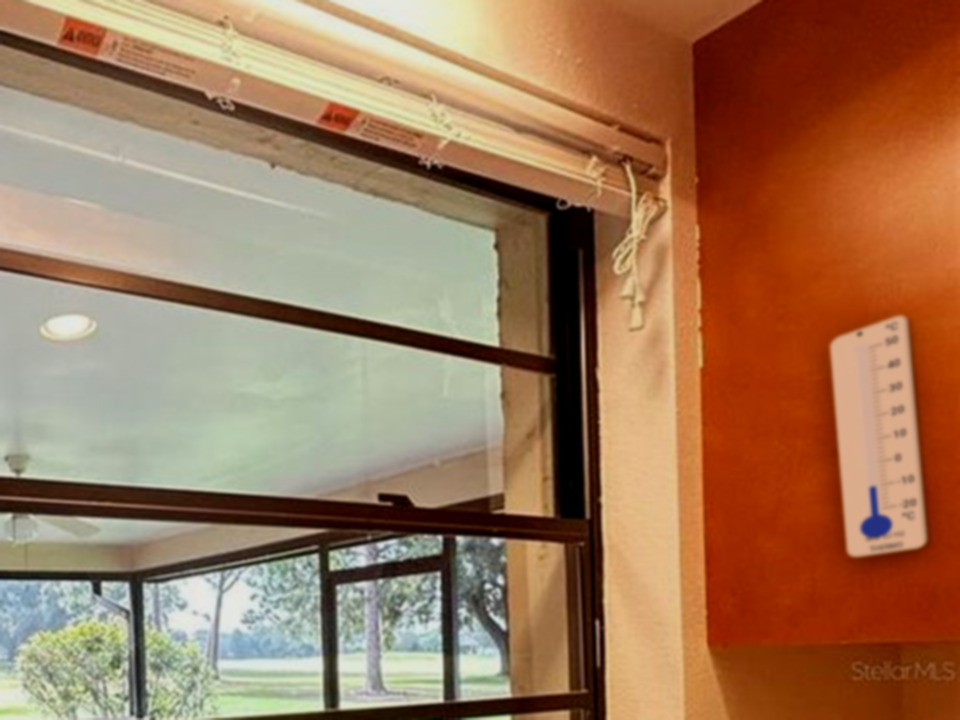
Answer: -10 °C
